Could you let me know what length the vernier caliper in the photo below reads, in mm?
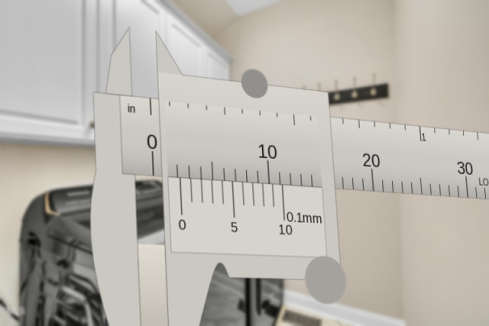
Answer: 2.2 mm
